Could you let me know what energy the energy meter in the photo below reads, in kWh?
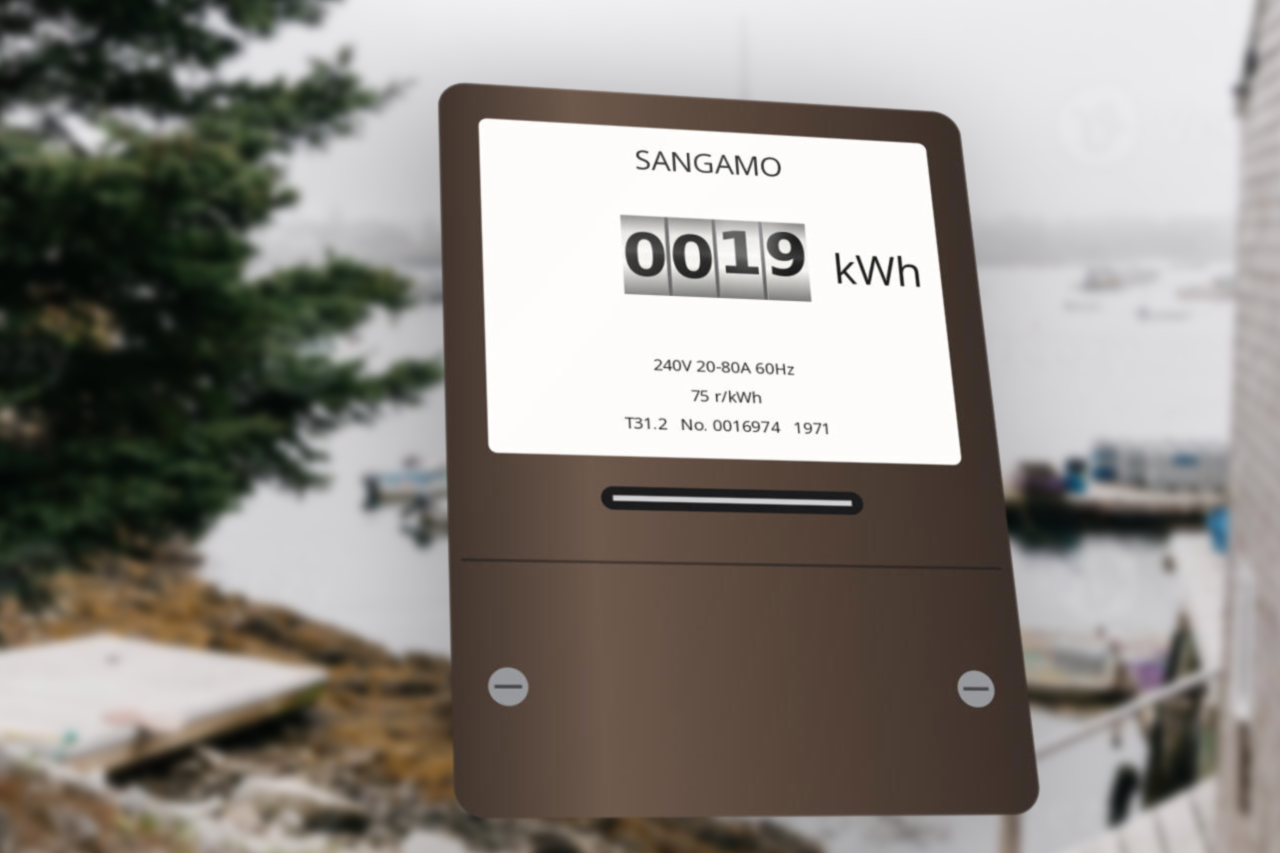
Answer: 19 kWh
